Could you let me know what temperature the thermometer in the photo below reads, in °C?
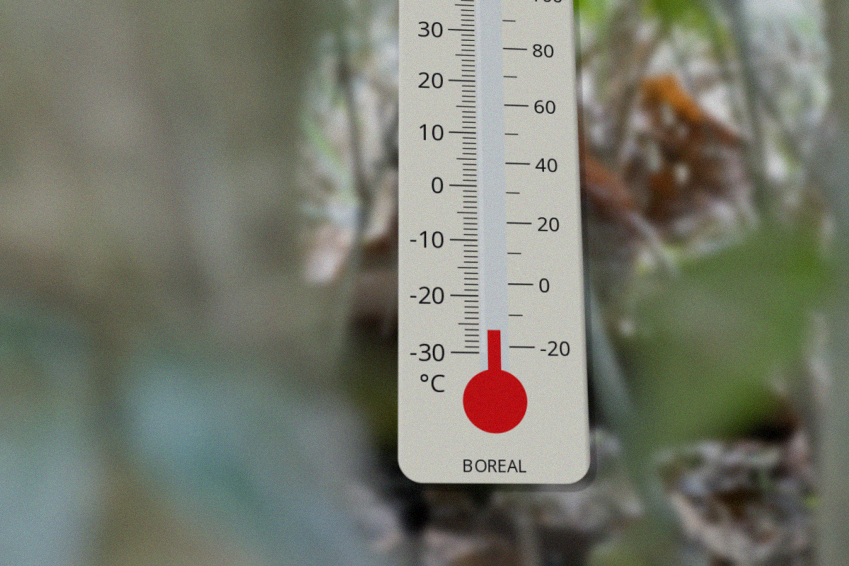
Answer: -26 °C
